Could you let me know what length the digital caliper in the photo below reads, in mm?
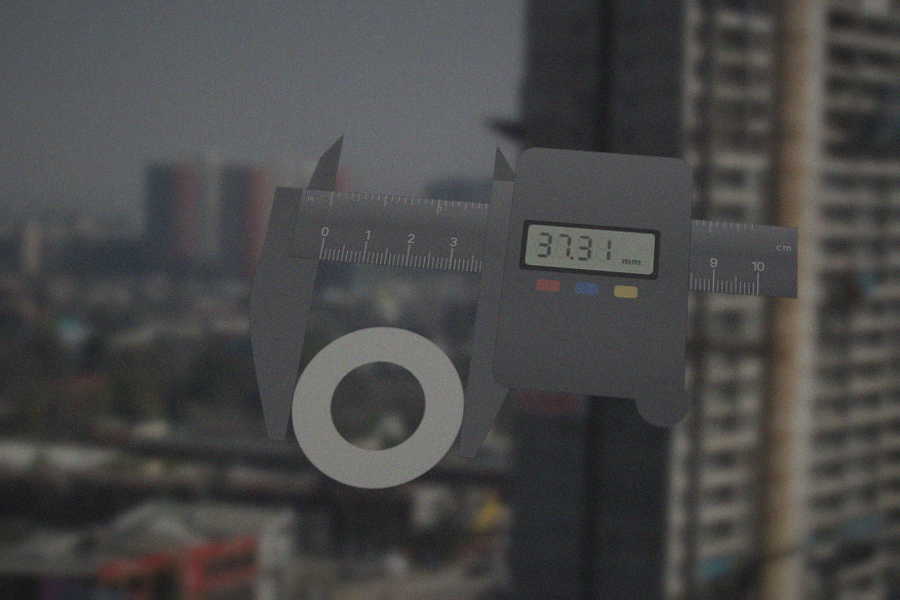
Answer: 37.31 mm
